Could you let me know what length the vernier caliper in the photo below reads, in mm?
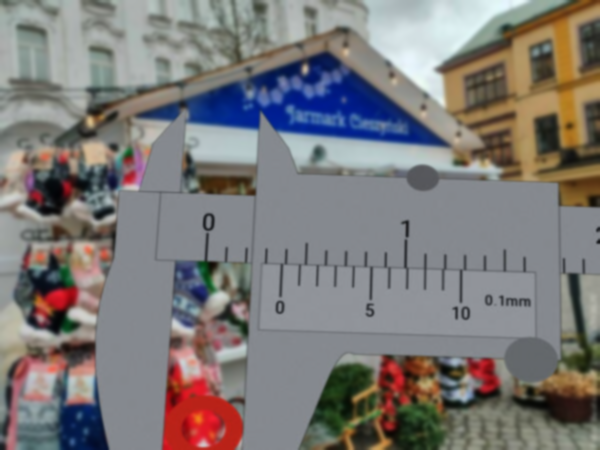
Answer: 3.8 mm
